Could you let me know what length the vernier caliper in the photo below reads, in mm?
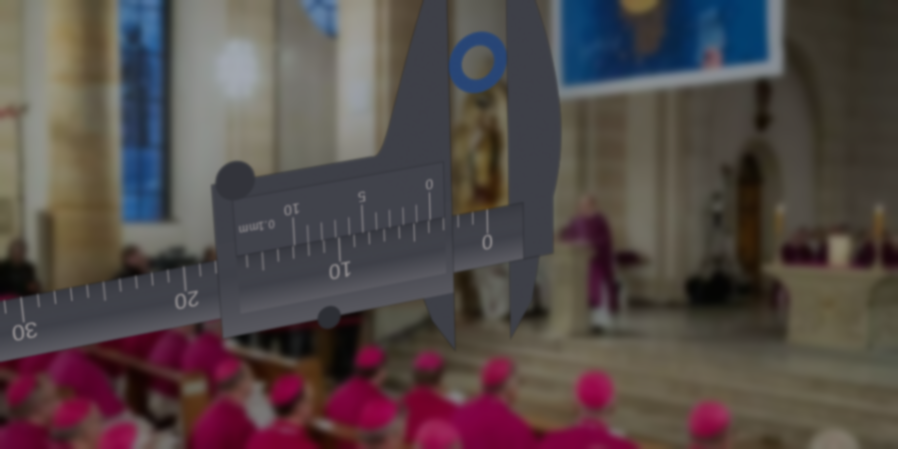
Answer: 3.9 mm
